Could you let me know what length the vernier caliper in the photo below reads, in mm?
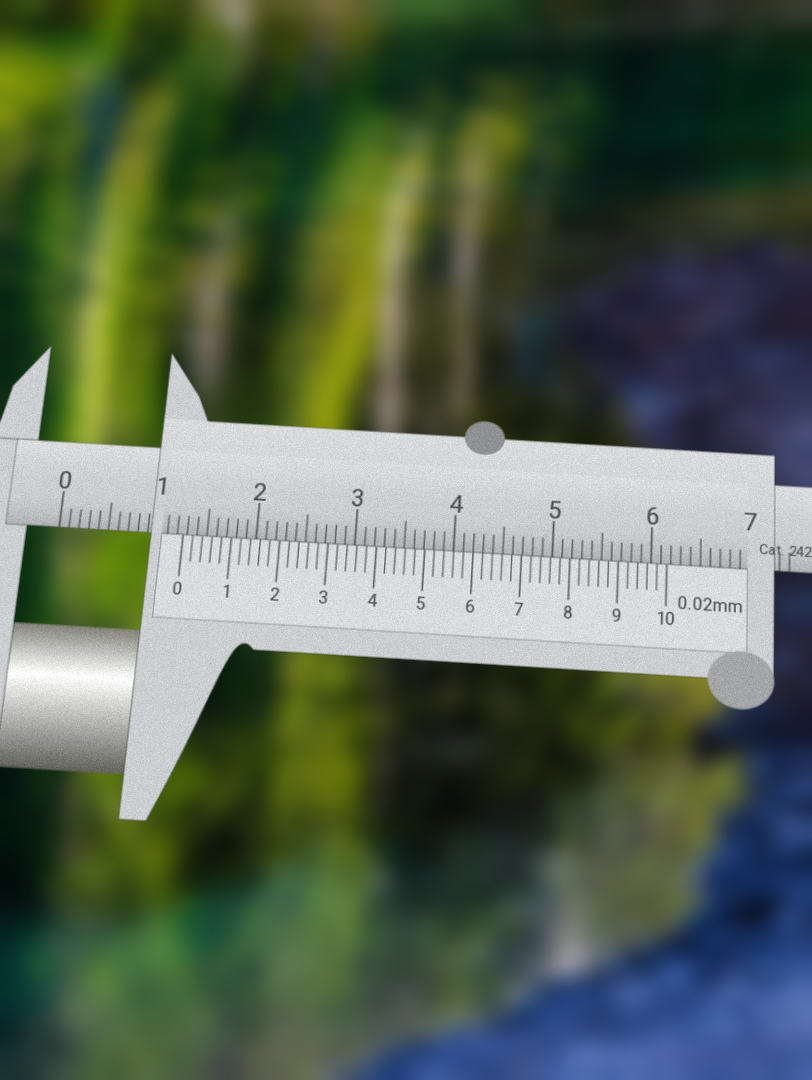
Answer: 12.6 mm
